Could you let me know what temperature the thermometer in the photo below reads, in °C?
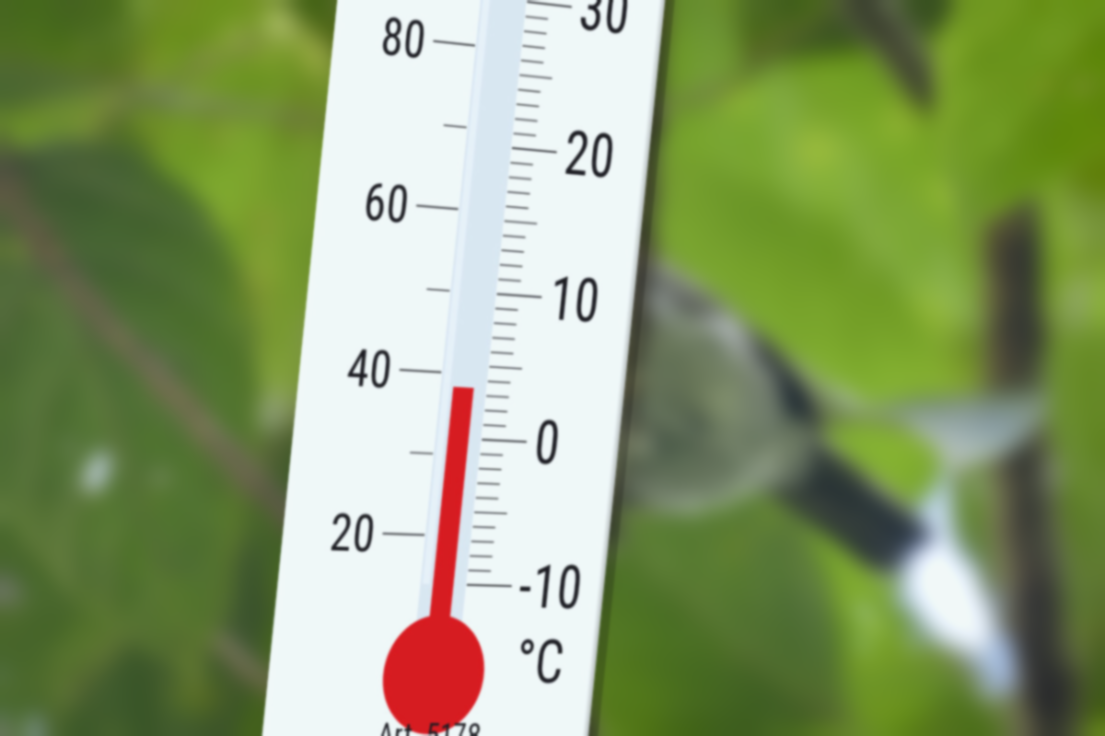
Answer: 3.5 °C
